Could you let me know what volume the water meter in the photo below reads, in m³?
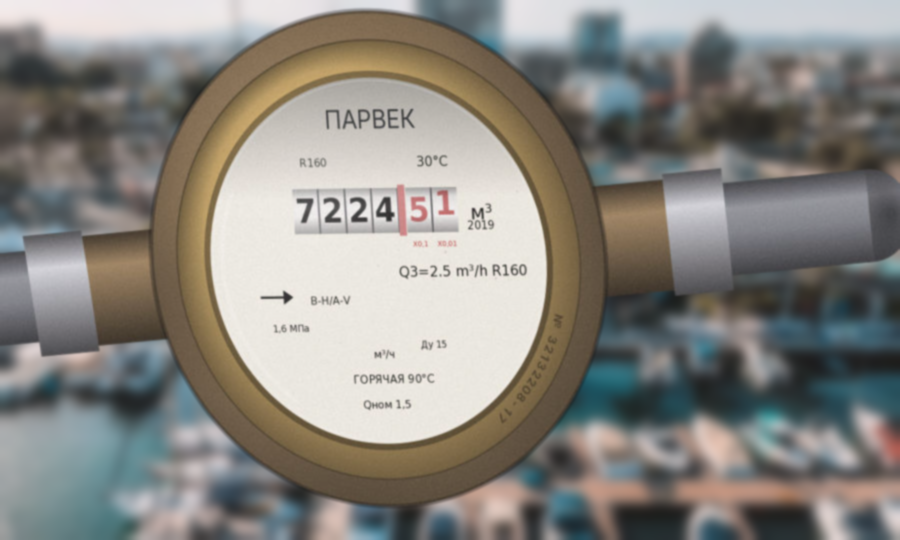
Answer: 7224.51 m³
